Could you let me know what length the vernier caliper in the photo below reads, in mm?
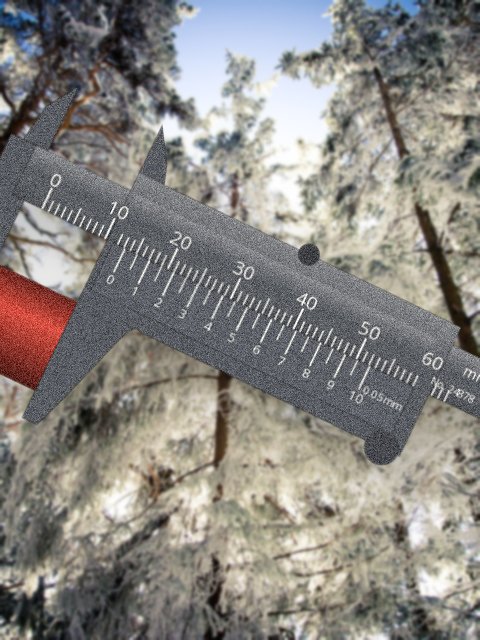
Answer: 13.2 mm
